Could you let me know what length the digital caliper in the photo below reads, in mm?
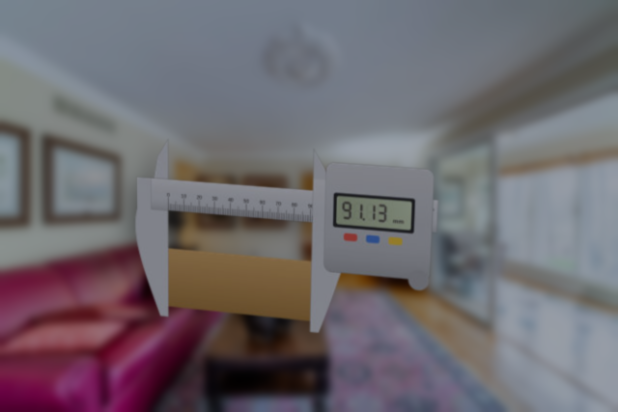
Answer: 91.13 mm
